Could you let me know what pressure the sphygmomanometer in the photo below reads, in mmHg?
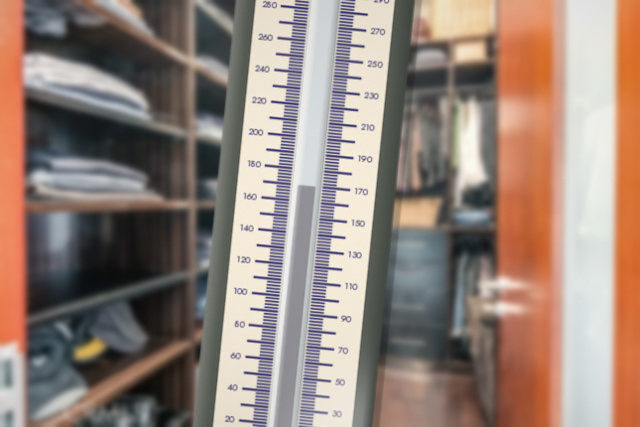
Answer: 170 mmHg
